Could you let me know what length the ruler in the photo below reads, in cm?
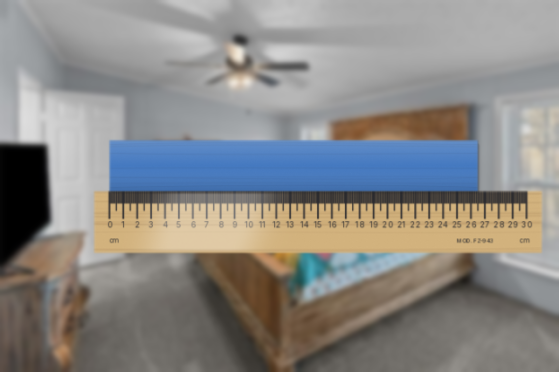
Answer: 26.5 cm
